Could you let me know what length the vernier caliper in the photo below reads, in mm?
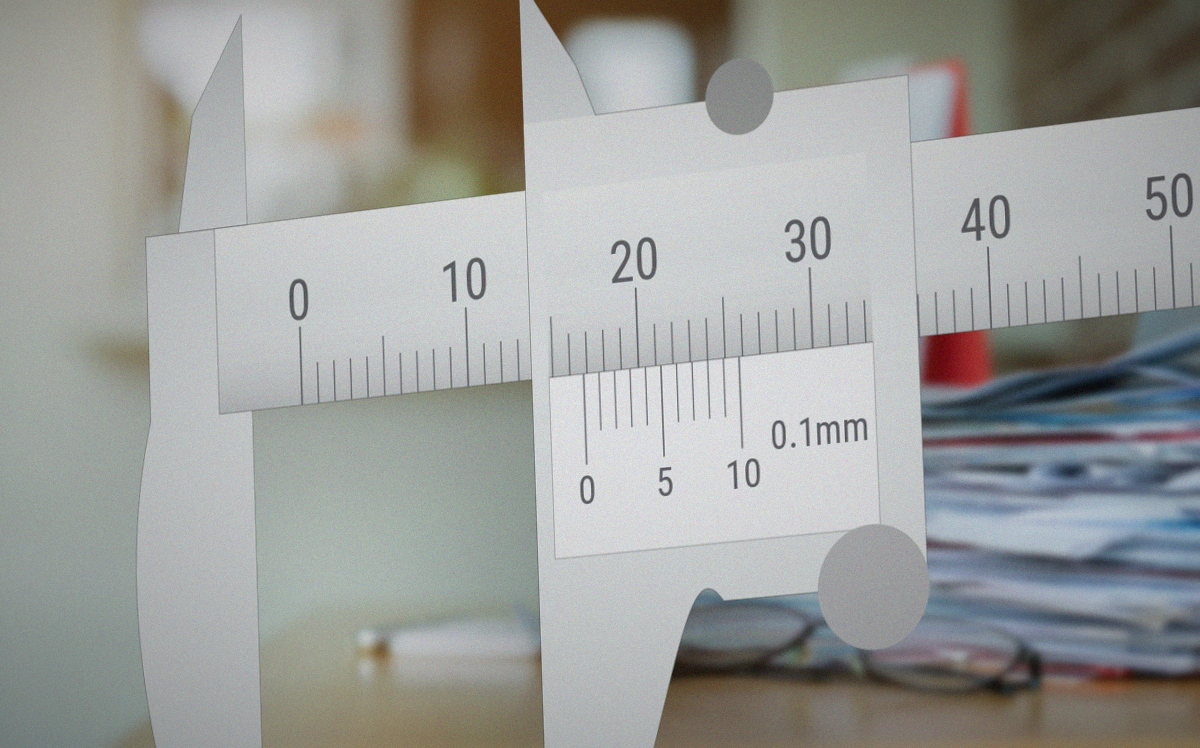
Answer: 16.8 mm
